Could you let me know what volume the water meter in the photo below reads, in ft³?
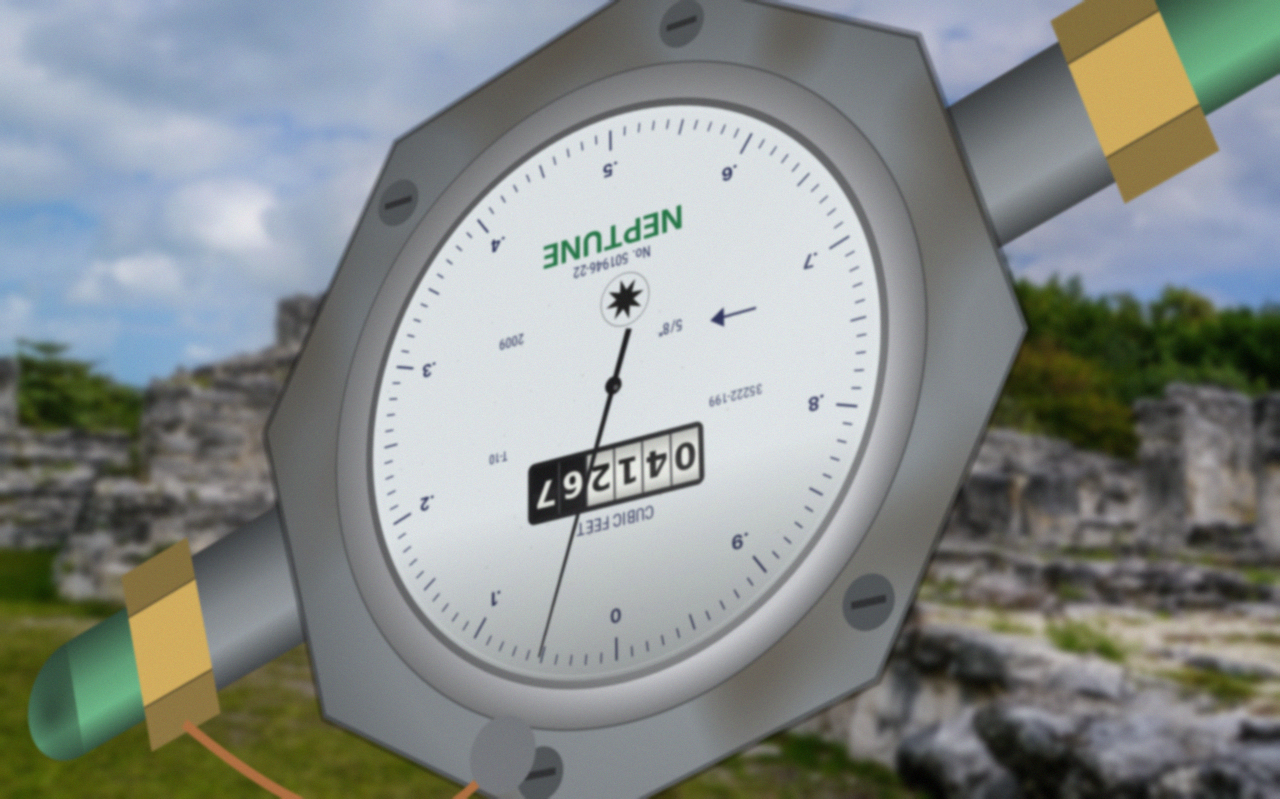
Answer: 41267.05 ft³
